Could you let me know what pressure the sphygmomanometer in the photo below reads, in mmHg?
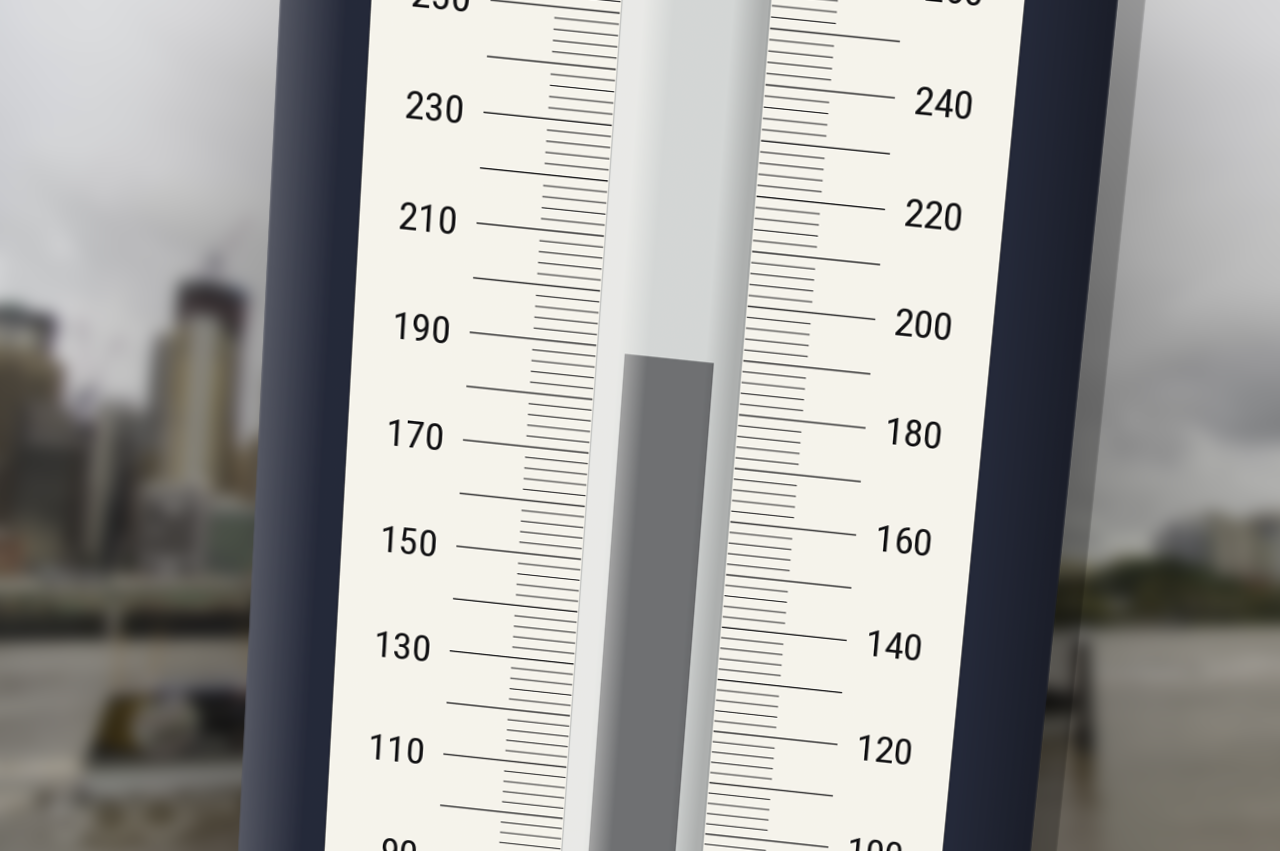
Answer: 189 mmHg
